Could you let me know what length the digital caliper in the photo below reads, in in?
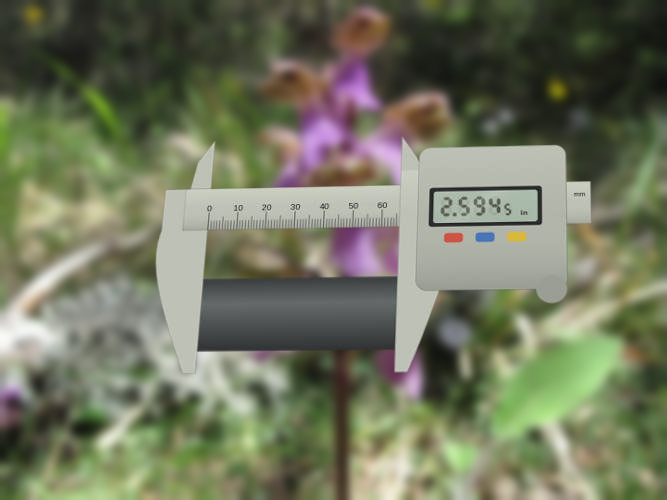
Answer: 2.5945 in
